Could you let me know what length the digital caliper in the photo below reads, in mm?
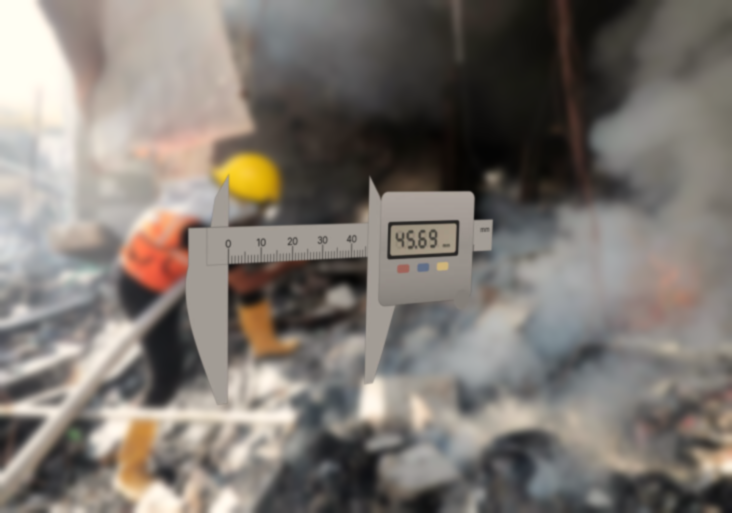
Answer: 45.69 mm
